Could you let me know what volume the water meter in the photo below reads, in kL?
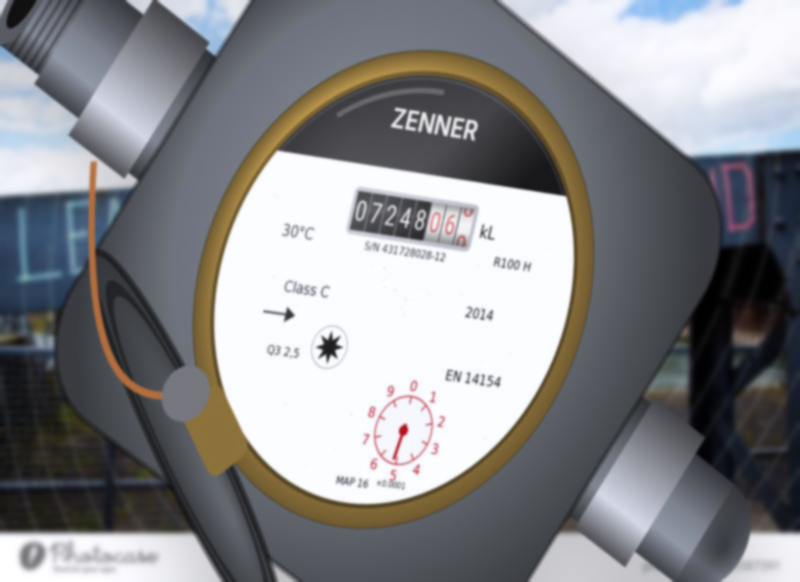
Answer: 7248.0685 kL
